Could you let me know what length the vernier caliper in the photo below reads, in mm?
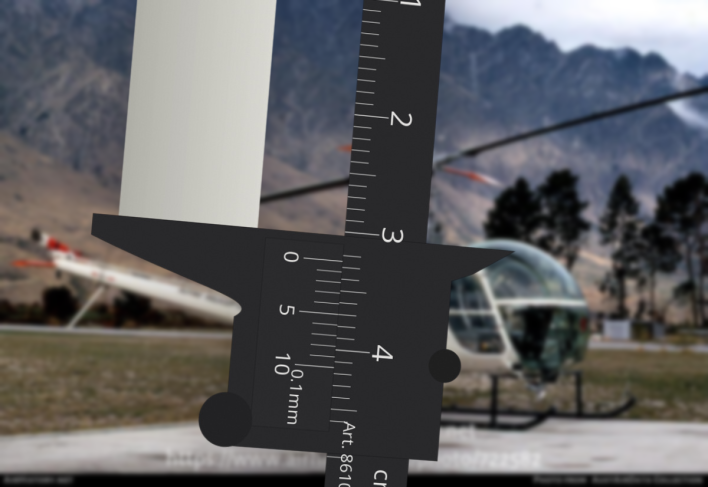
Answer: 32.5 mm
